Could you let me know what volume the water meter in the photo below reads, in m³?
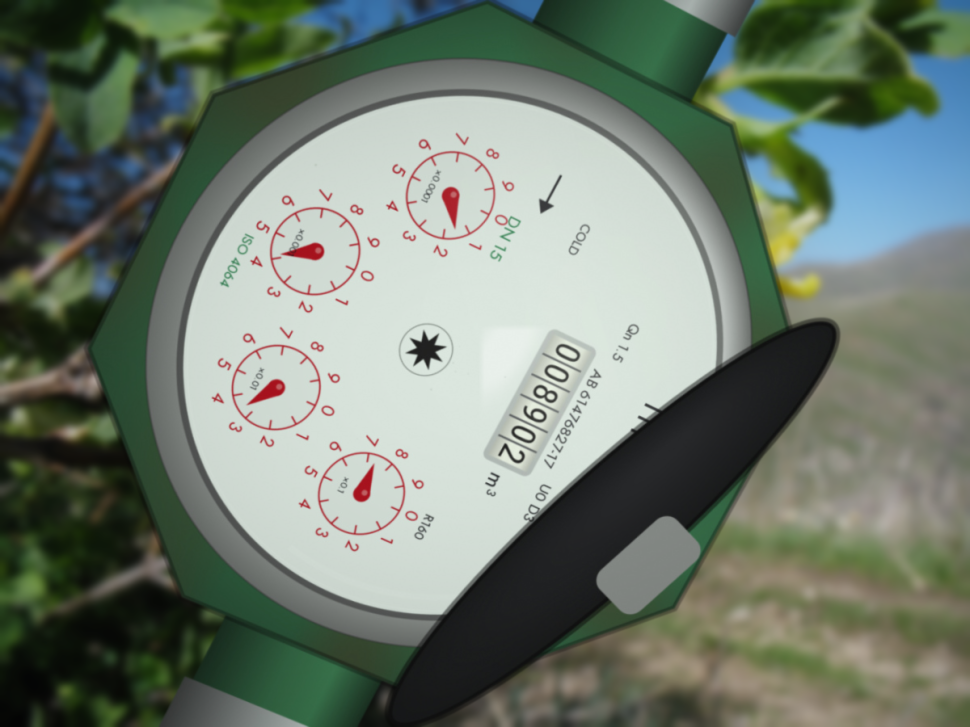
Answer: 8902.7341 m³
